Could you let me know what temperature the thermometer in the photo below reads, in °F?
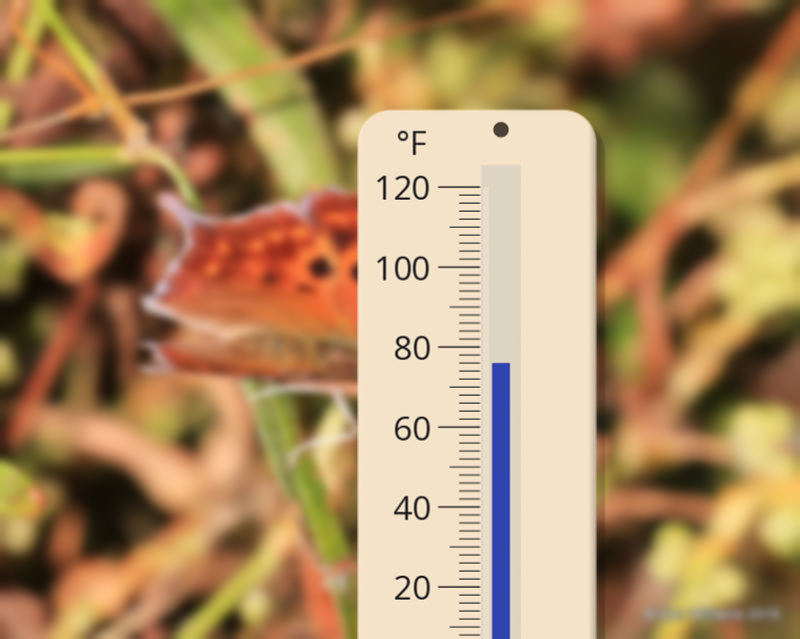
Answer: 76 °F
